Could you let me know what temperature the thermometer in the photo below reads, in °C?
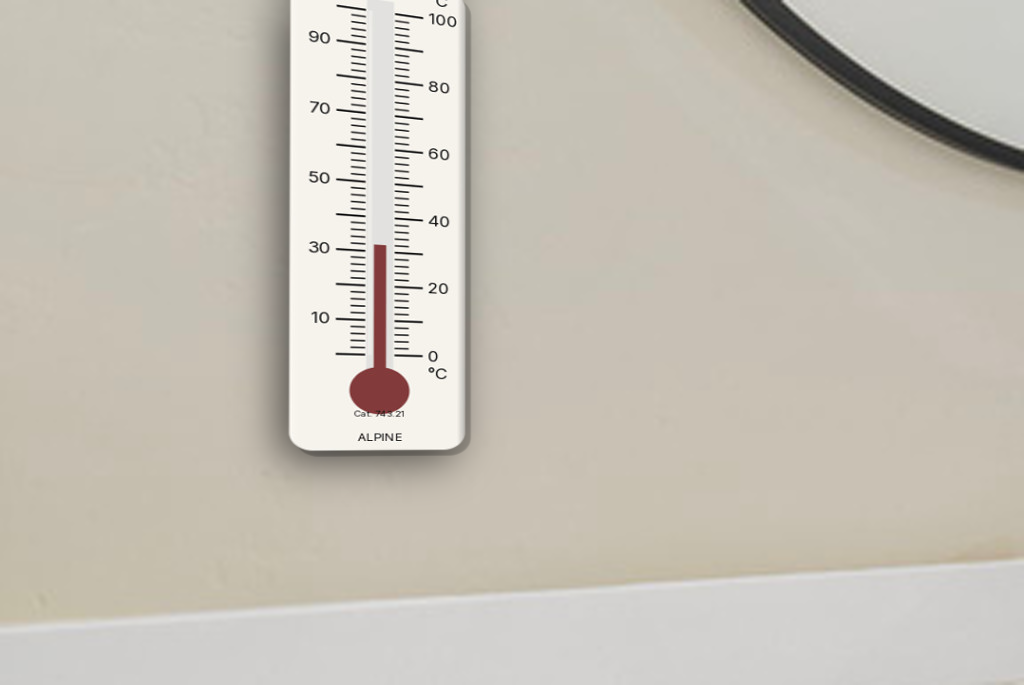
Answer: 32 °C
